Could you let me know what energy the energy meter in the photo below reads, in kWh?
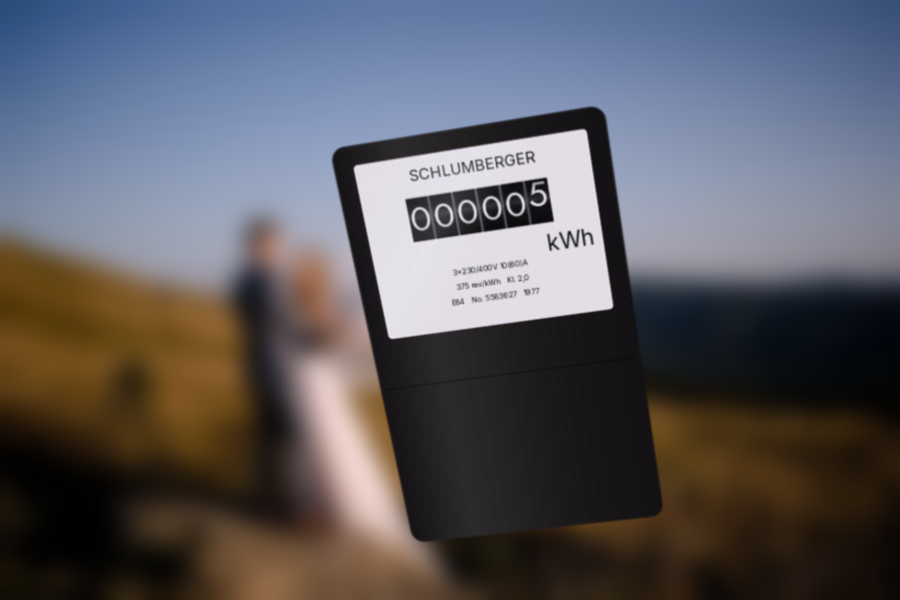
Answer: 5 kWh
